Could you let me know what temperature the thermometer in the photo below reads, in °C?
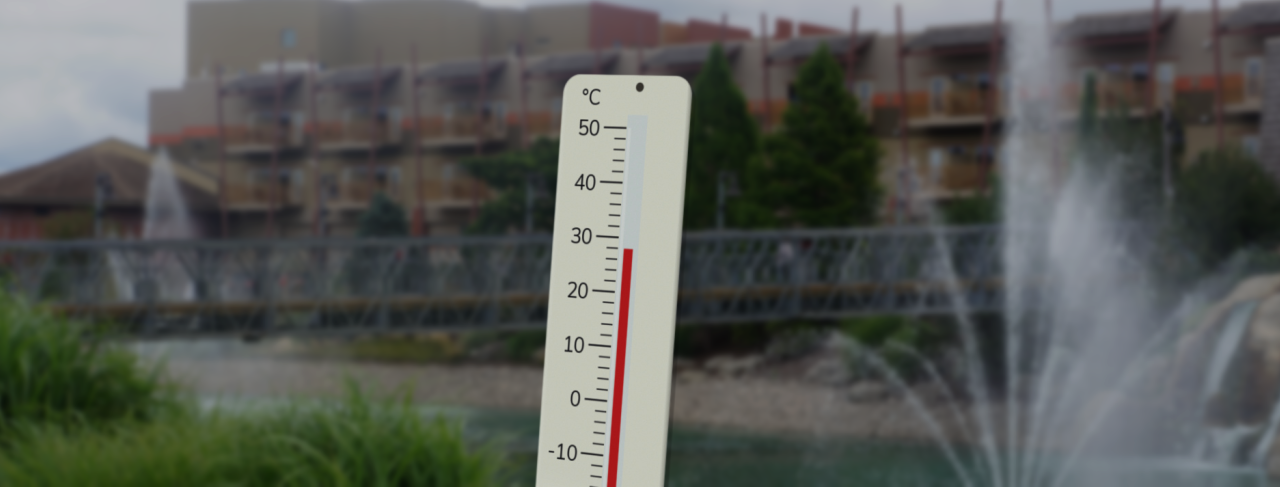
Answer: 28 °C
